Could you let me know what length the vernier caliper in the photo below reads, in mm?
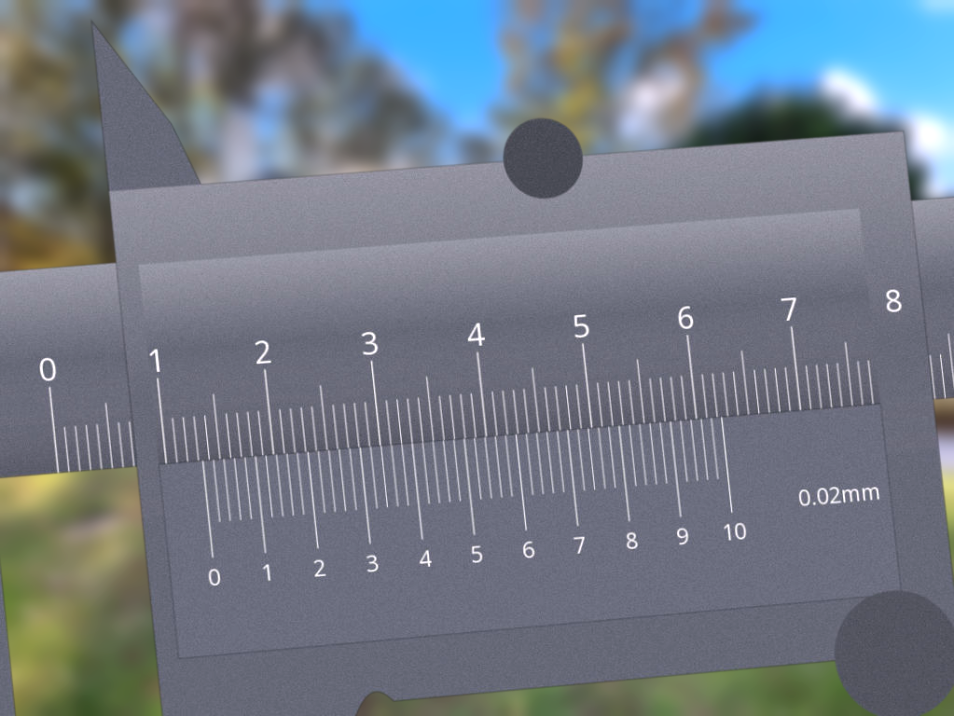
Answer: 13.4 mm
